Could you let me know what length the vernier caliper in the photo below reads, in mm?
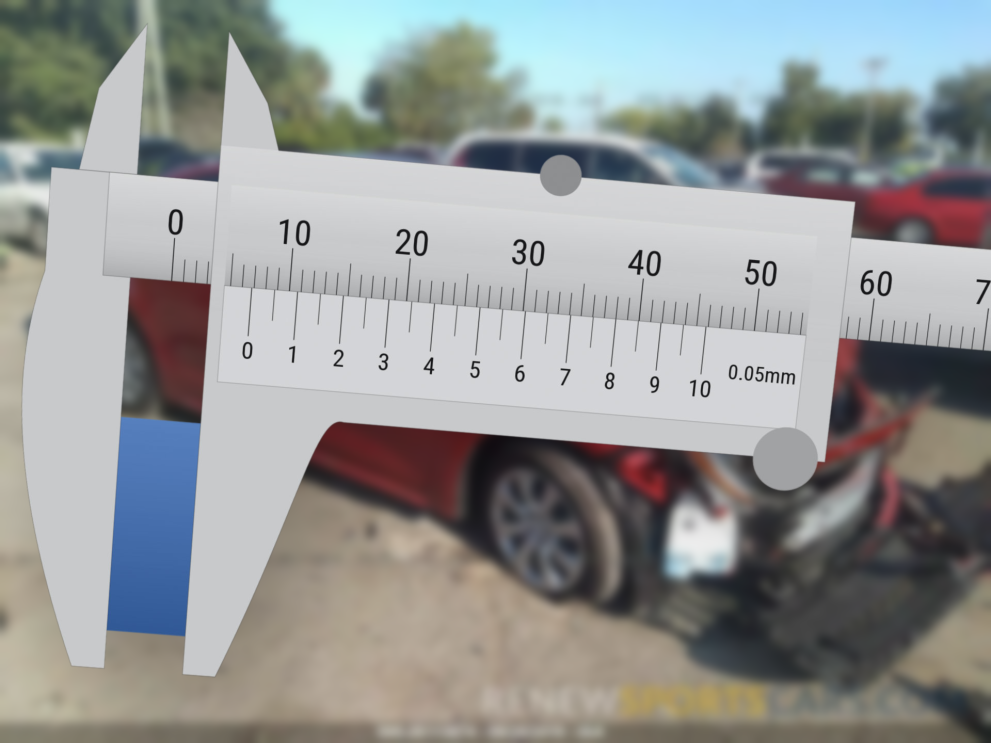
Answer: 6.8 mm
